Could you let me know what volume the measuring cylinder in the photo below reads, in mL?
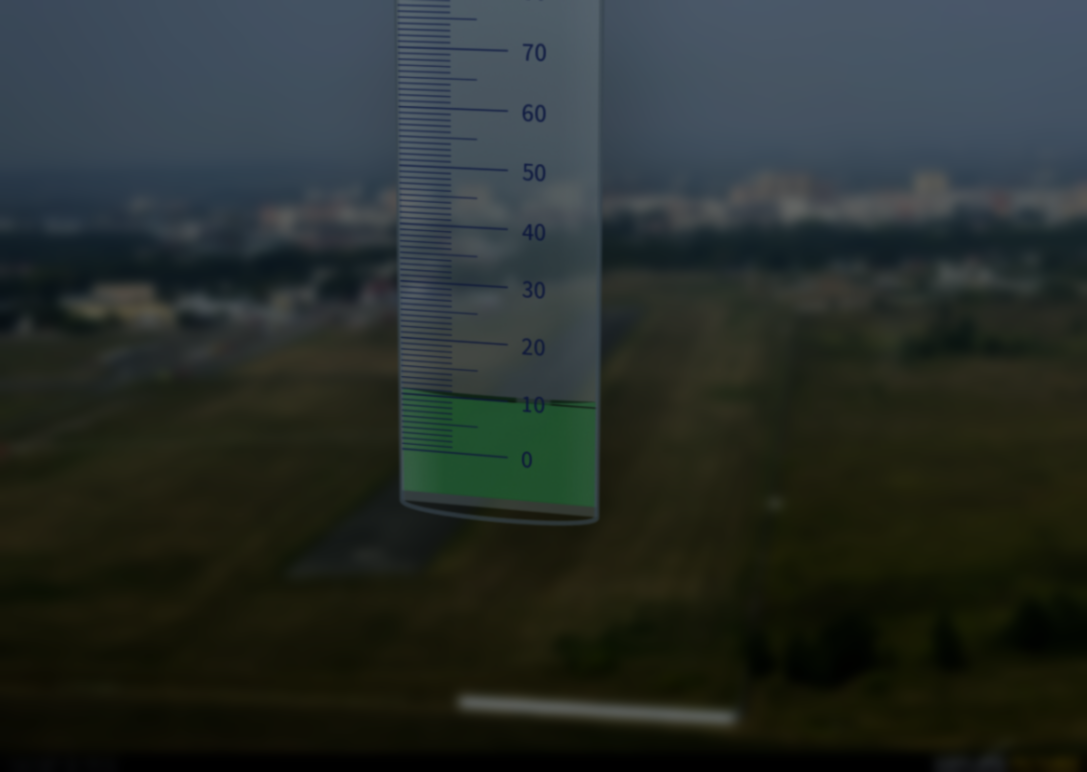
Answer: 10 mL
